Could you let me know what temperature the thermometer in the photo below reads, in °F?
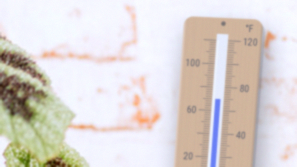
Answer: 70 °F
